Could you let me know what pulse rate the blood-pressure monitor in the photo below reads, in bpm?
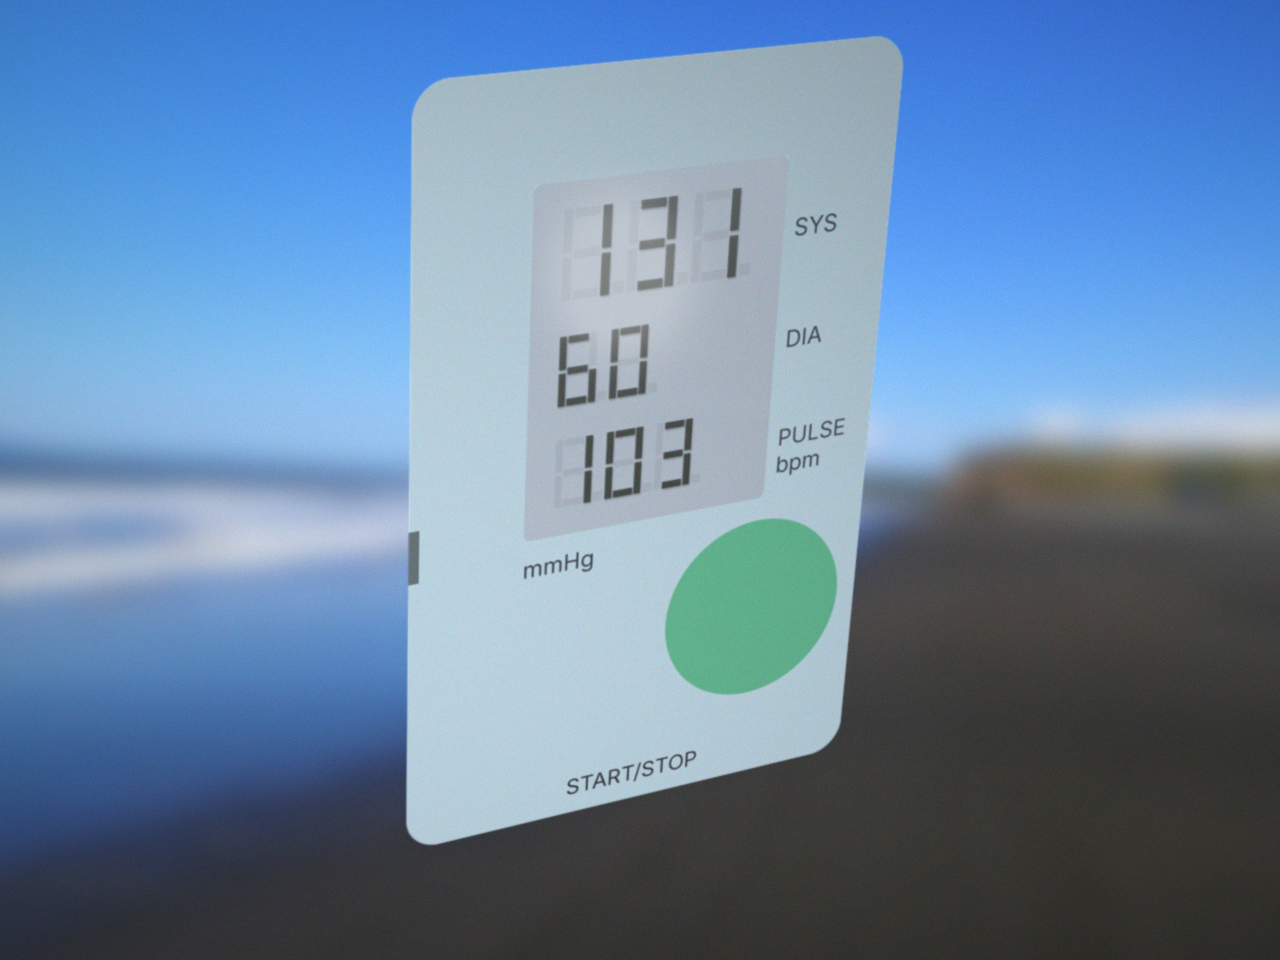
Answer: 103 bpm
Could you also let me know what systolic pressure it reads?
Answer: 131 mmHg
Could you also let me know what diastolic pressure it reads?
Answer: 60 mmHg
